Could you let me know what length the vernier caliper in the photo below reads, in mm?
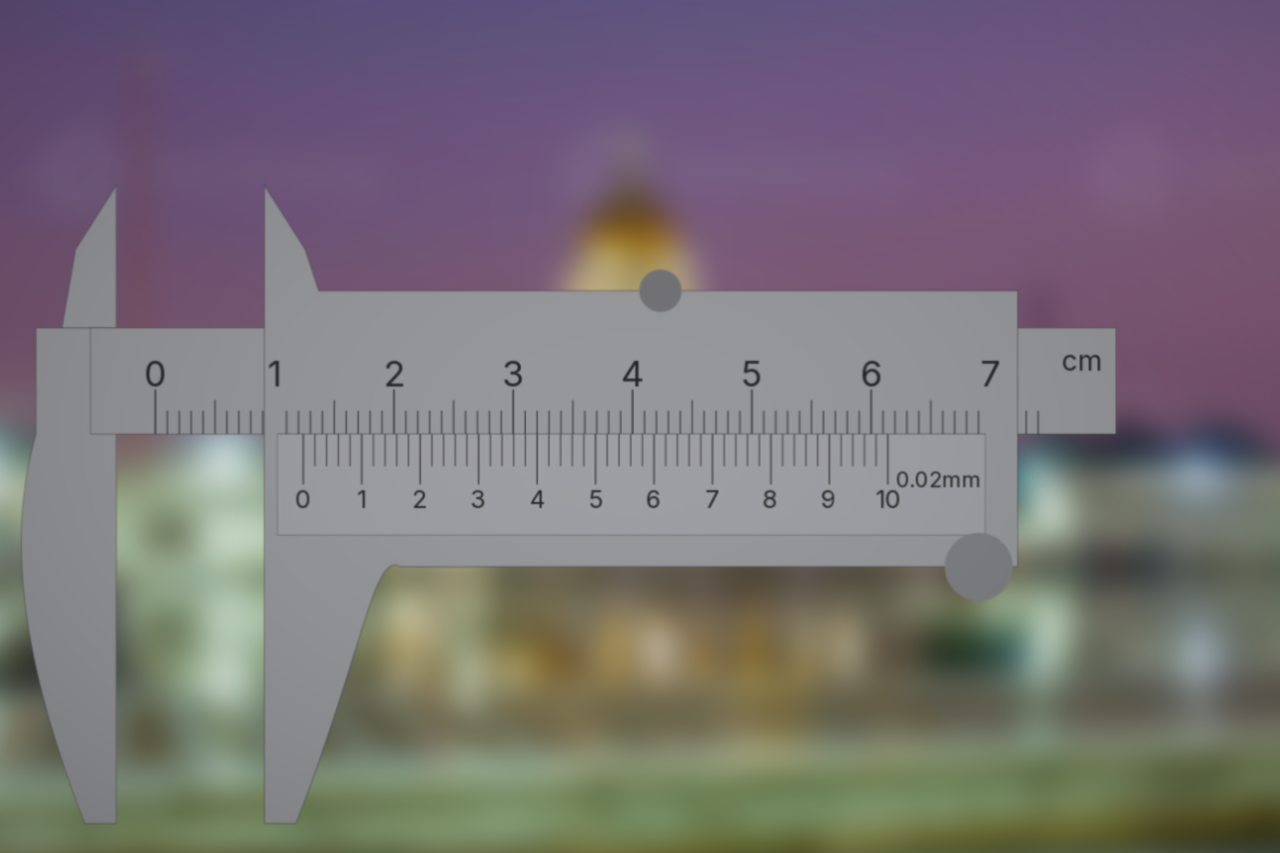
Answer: 12.4 mm
